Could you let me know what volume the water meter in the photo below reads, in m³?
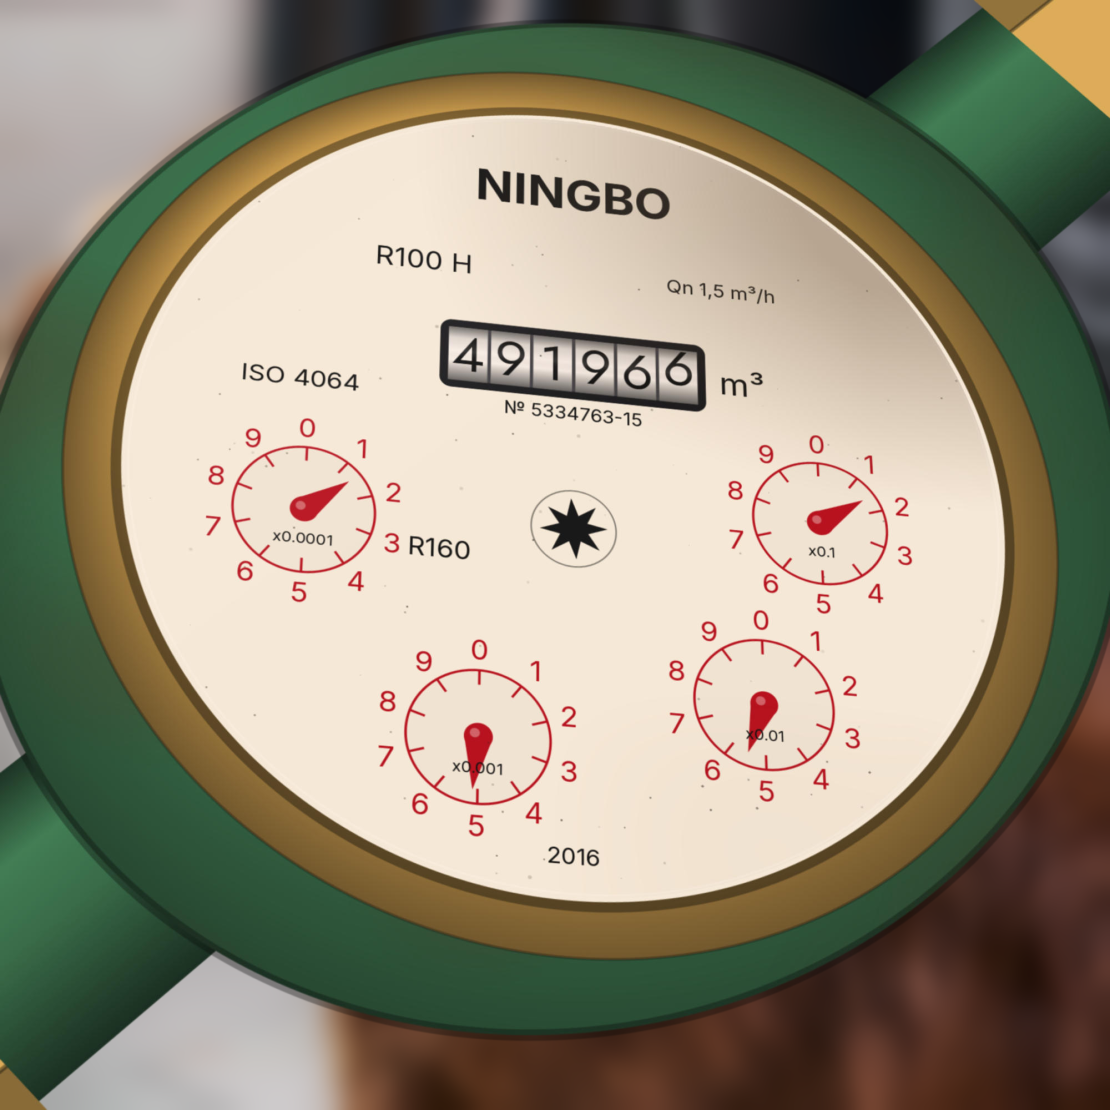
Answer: 491966.1551 m³
